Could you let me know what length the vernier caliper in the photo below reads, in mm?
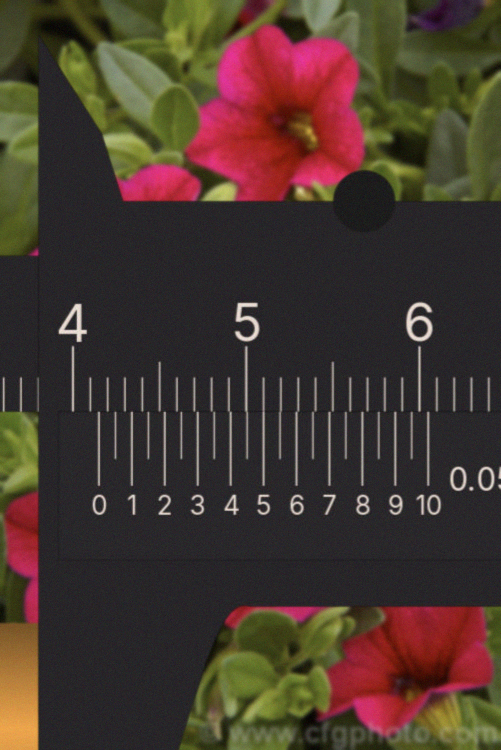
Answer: 41.5 mm
